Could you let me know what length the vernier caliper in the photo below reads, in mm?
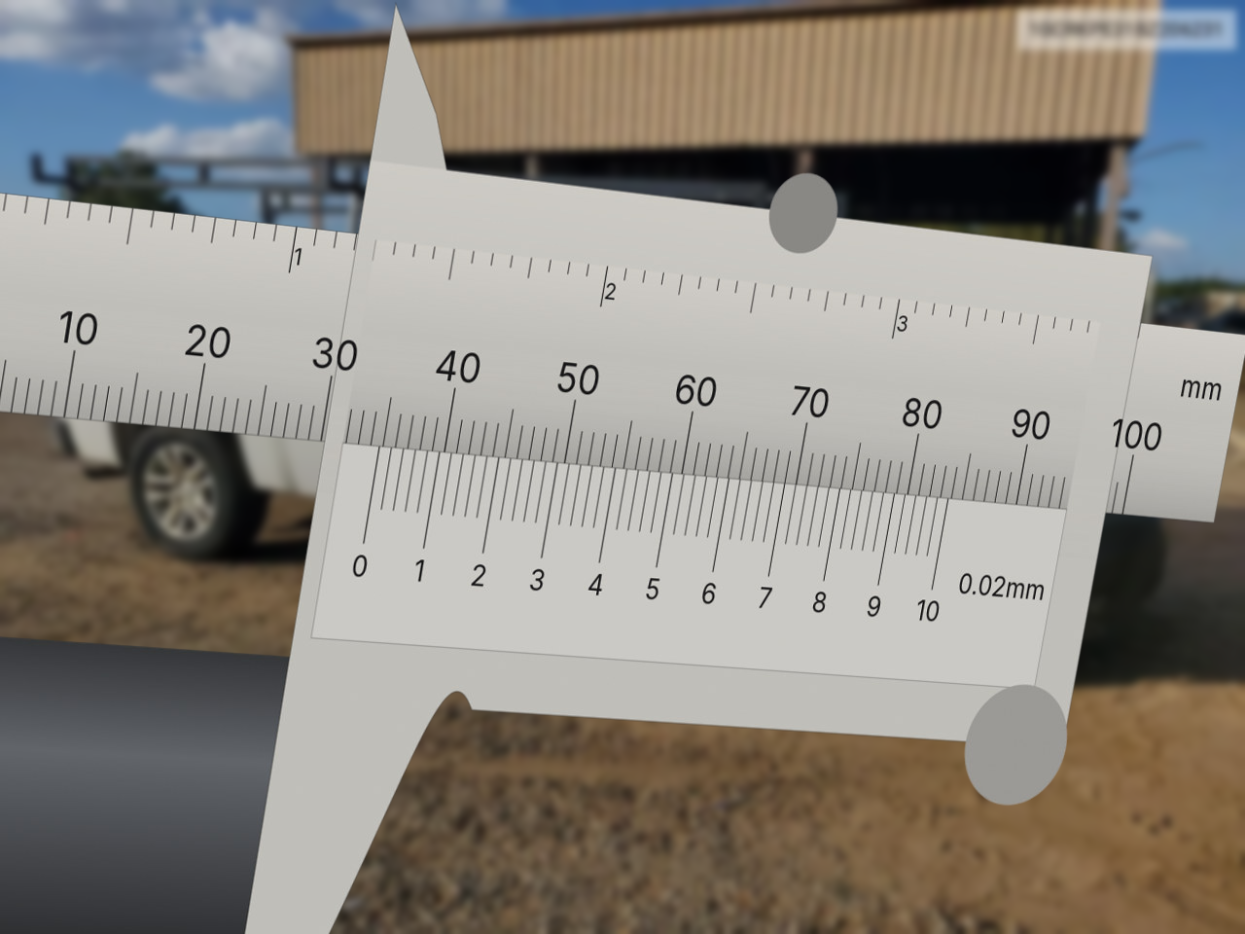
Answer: 34.7 mm
